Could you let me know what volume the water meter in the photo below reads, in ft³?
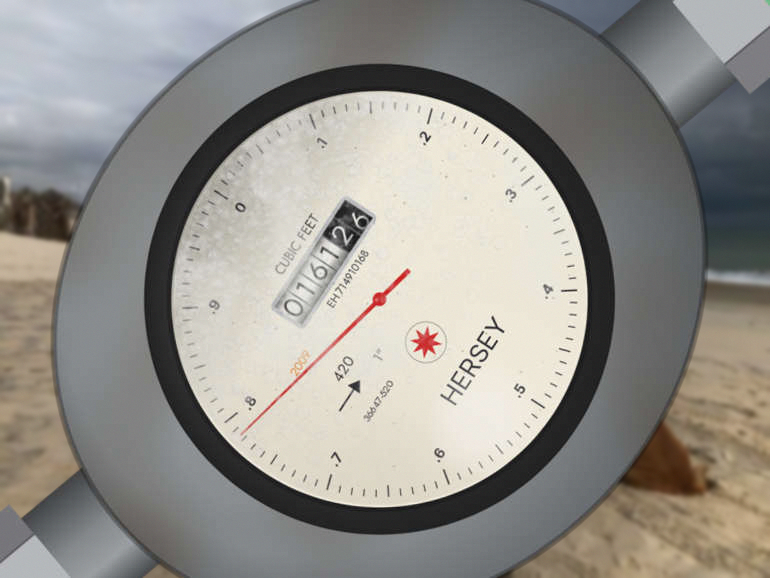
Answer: 16125.78 ft³
